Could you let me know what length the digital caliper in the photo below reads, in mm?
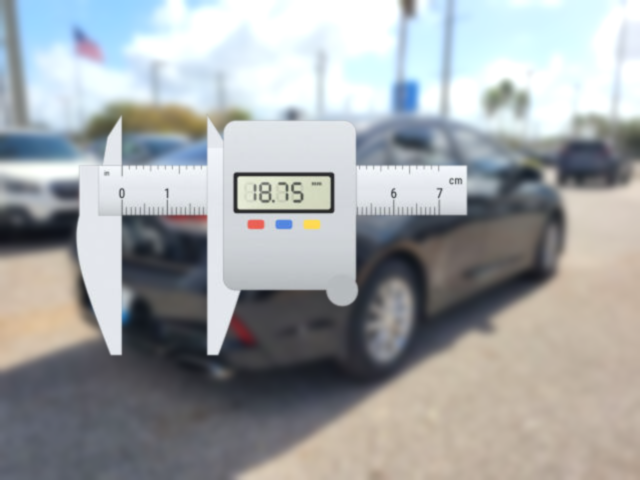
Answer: 18.75 mm
